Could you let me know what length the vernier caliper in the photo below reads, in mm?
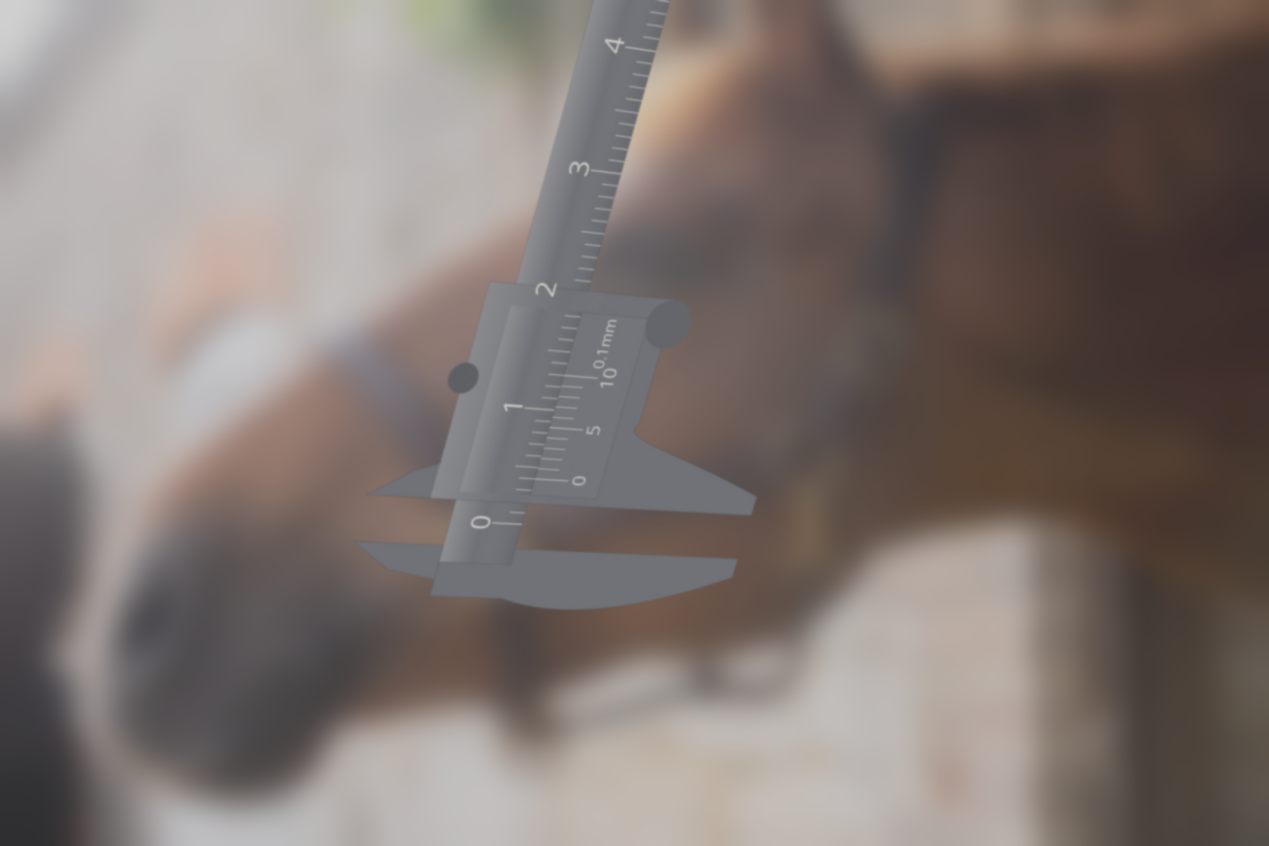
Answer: 4.0 mm
